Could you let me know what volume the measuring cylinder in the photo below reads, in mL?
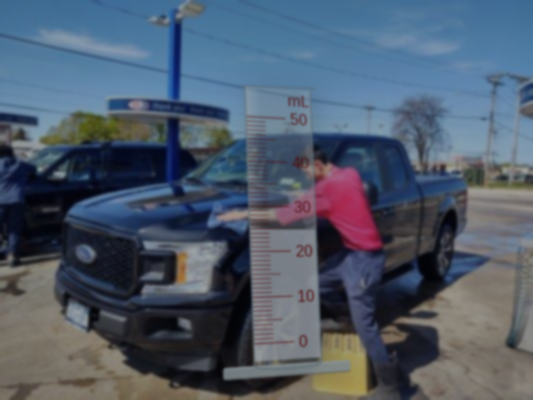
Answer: 25 mL
